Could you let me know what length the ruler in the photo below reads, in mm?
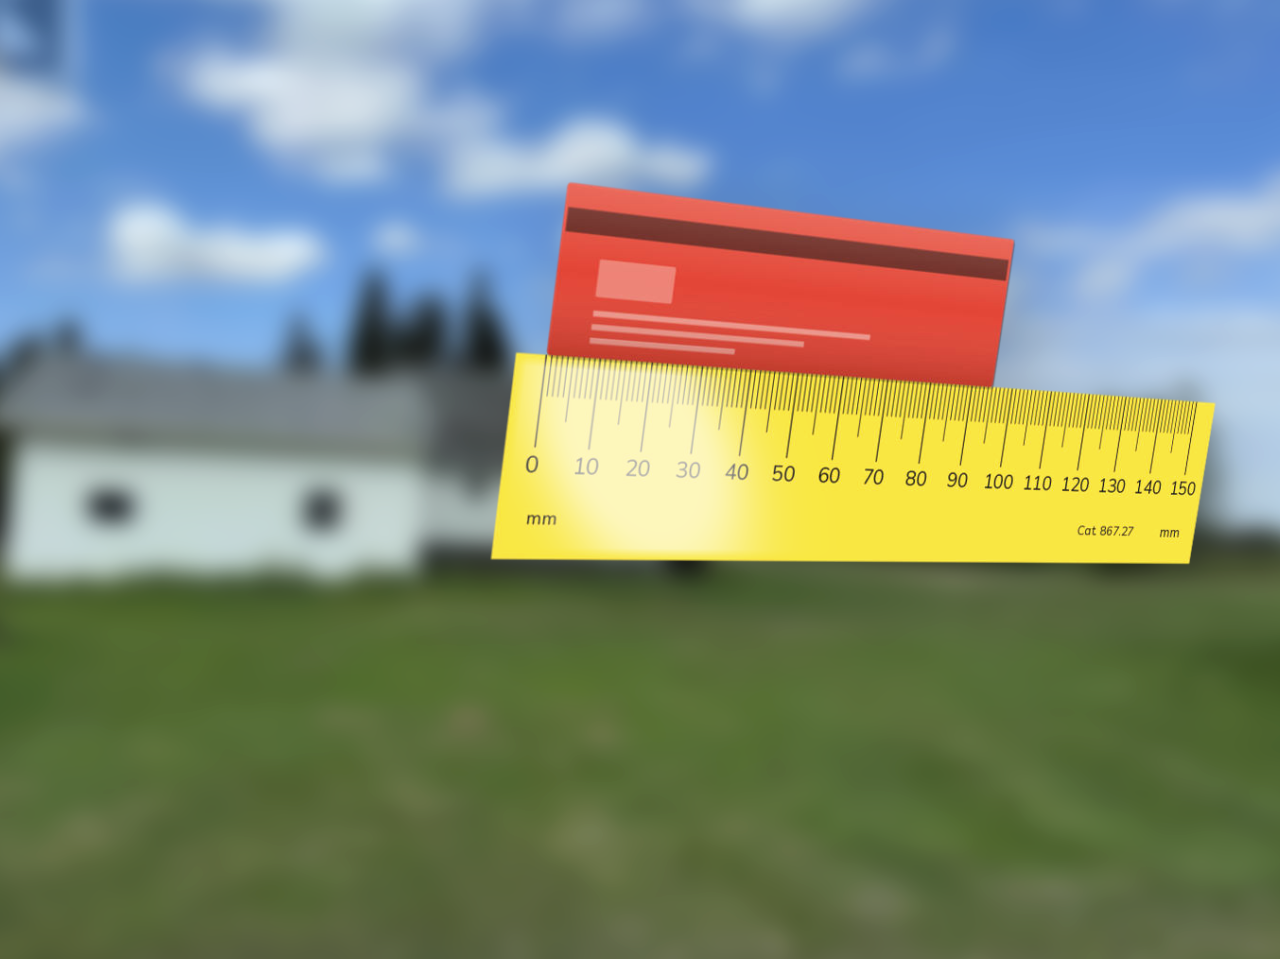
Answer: 95 mm
